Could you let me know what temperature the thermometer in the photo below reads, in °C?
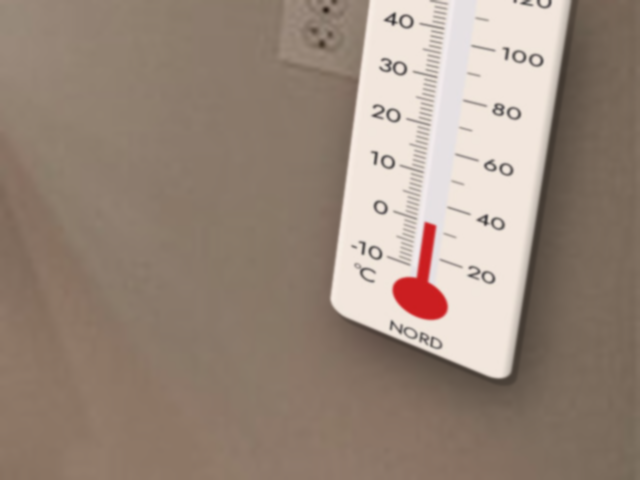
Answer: 0 °C
